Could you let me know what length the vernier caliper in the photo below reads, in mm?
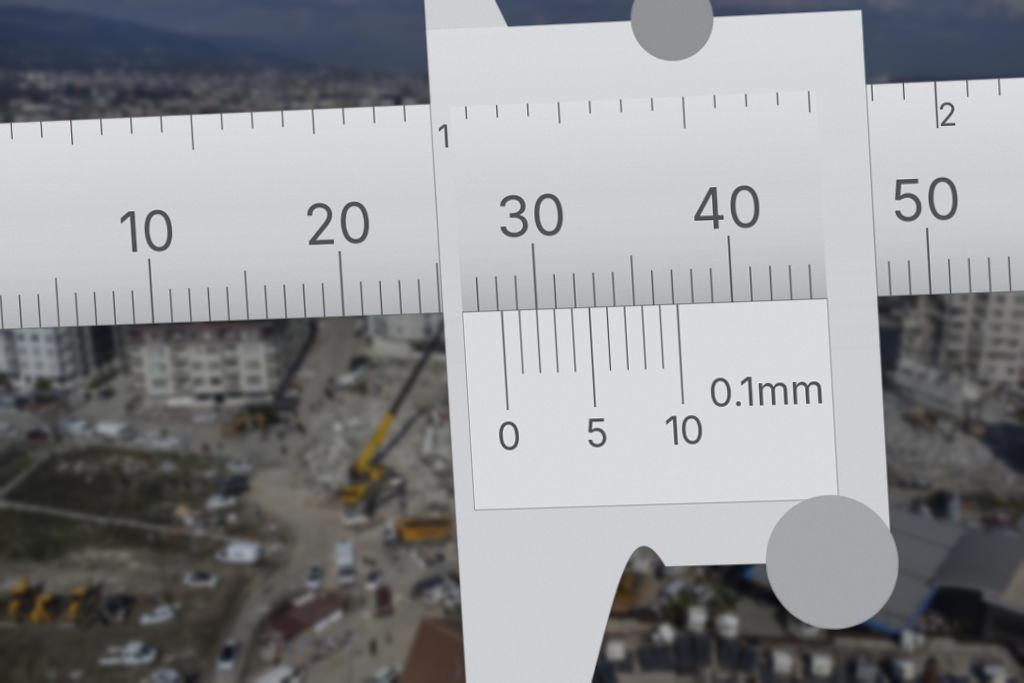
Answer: 28.2 mm
